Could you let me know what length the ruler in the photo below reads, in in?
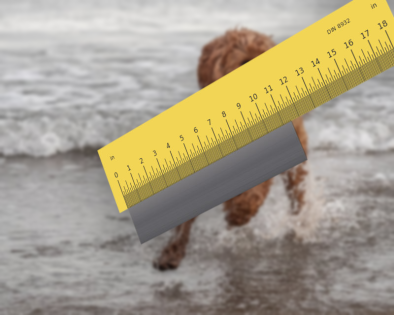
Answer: 11.5 in
